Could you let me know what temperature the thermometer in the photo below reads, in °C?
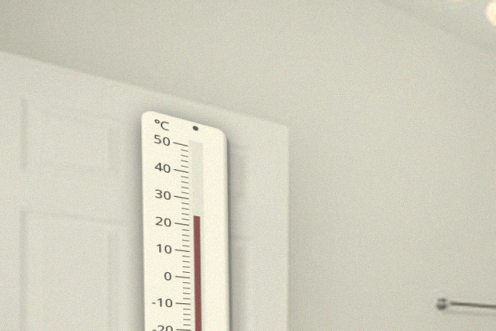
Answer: 24 °C
